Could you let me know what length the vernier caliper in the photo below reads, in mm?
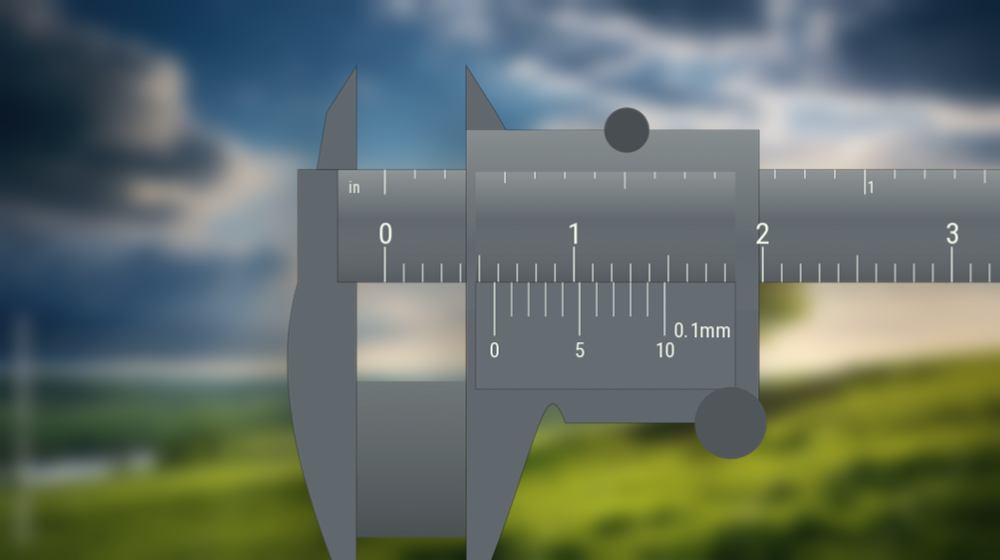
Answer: 5.8 mm
